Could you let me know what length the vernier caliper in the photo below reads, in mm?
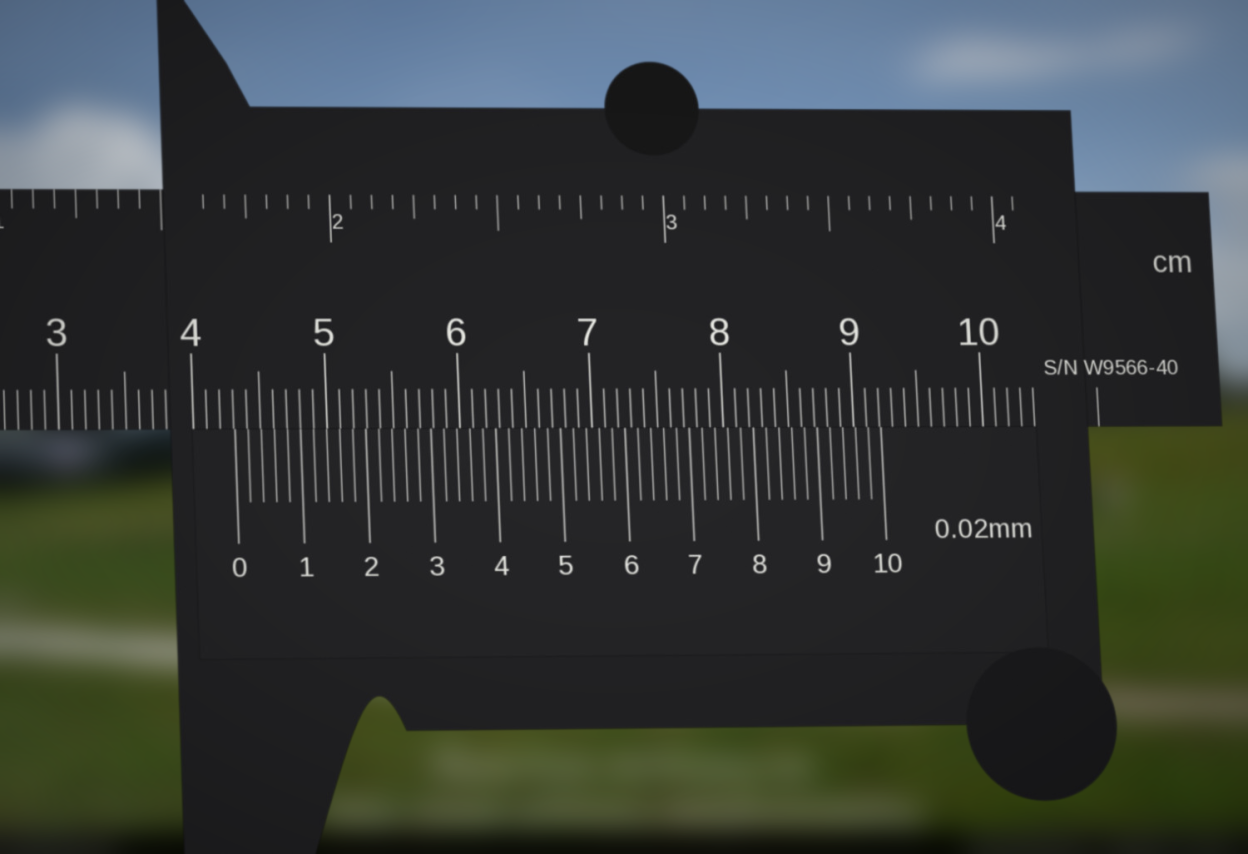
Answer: 43.1 mm
